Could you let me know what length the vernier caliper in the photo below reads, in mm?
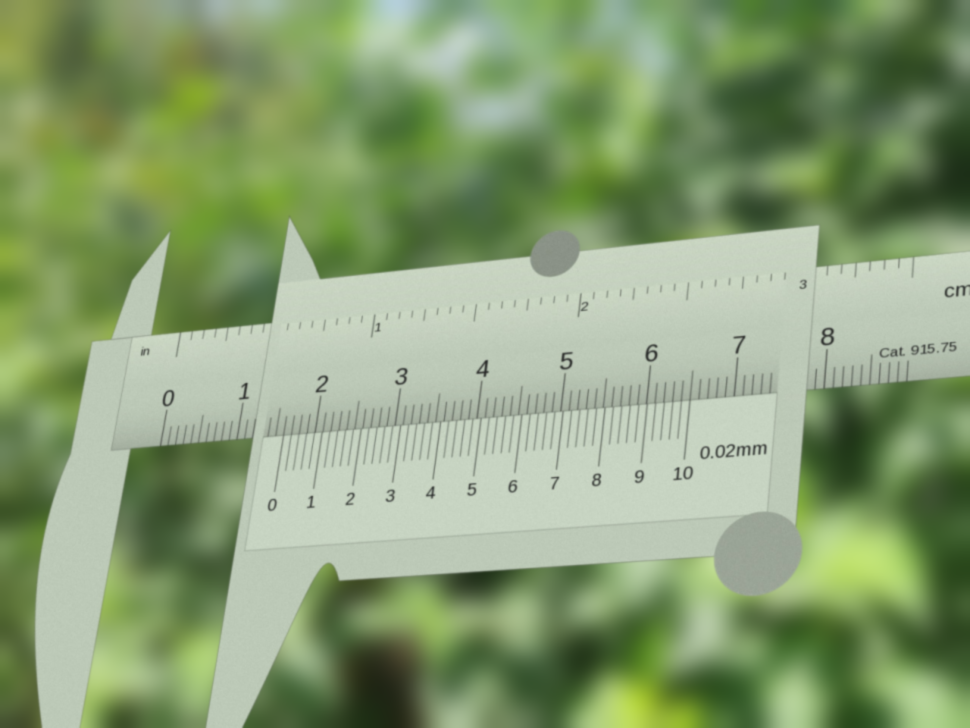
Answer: 16.0 mm
